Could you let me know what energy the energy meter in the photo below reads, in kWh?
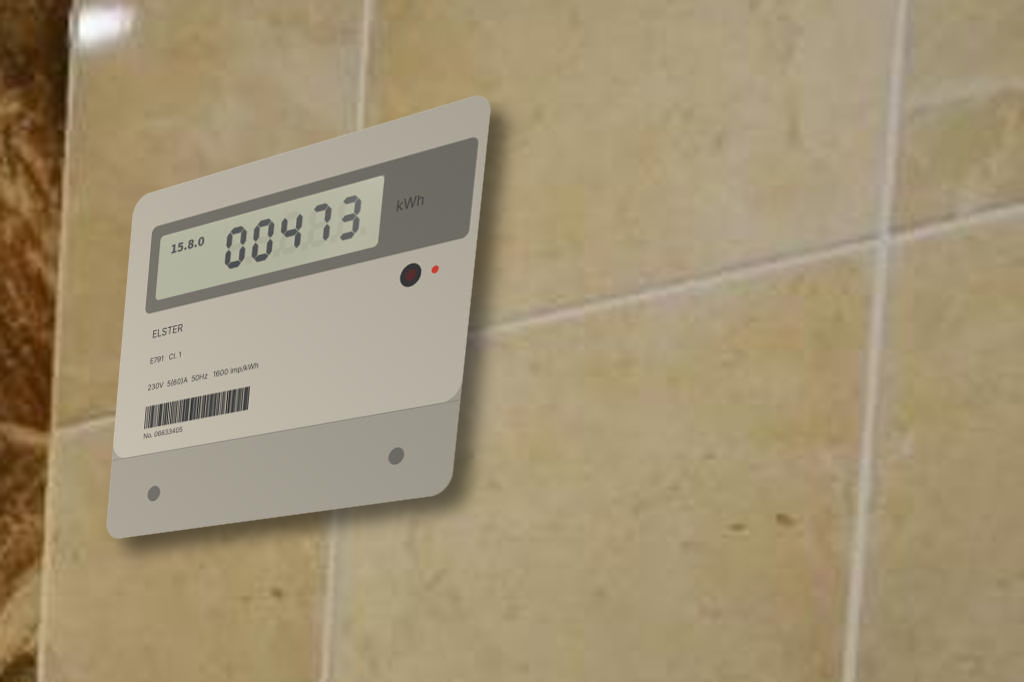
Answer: 473 kWh
